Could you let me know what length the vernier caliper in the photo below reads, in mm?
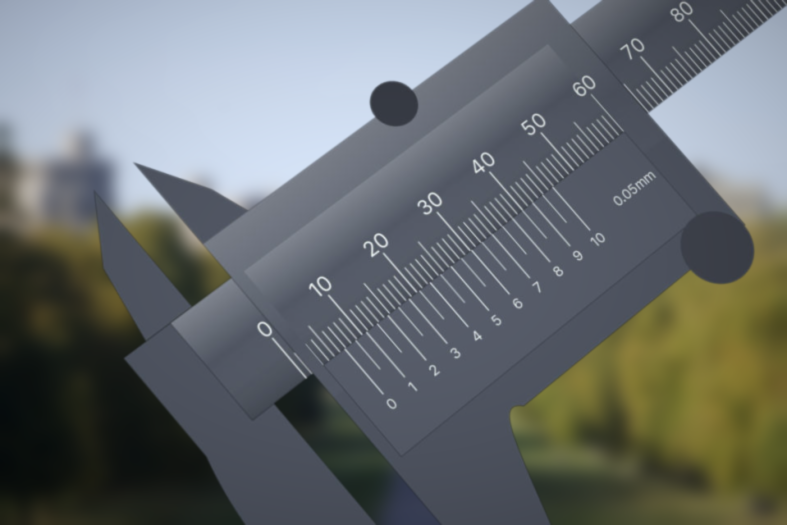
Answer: 6.8 mm
